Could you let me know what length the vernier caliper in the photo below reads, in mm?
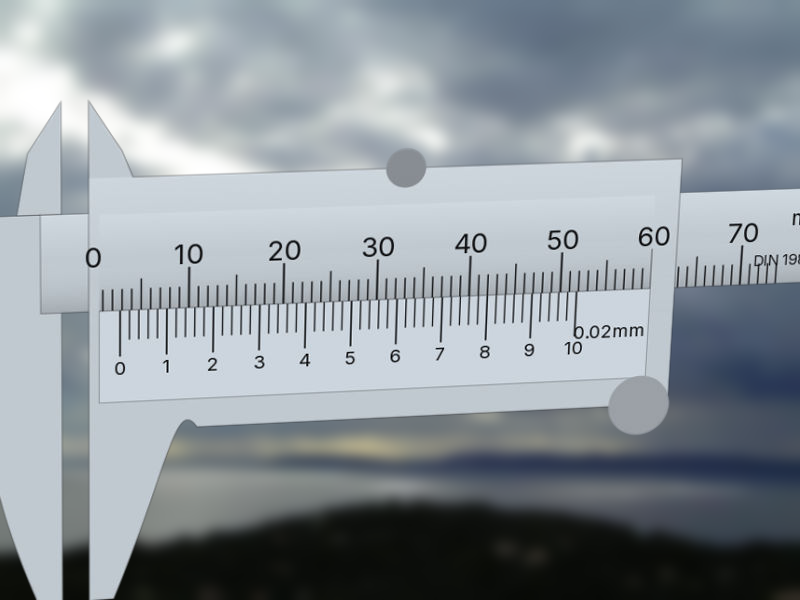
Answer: 2.8 mm
